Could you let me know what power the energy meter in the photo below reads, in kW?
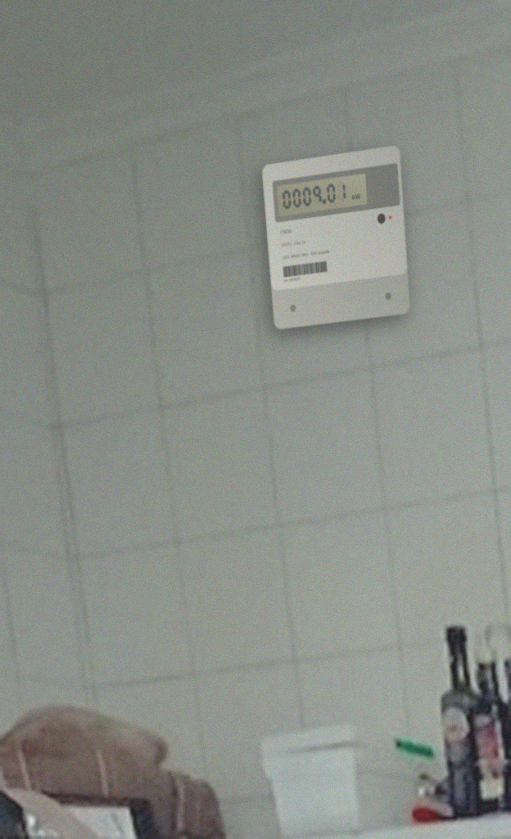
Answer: 9.01 kW
